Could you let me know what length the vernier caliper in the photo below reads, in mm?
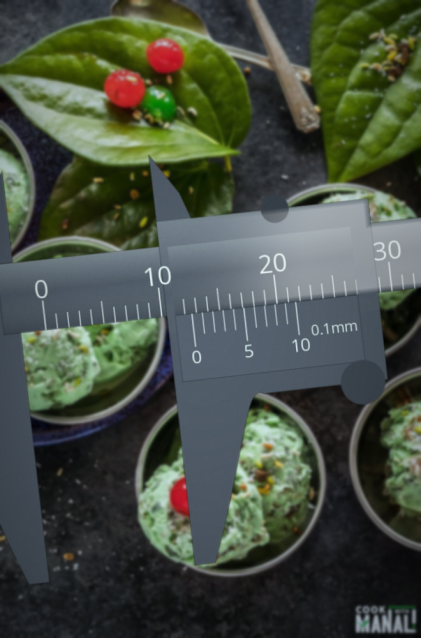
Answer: 12.6 mm
